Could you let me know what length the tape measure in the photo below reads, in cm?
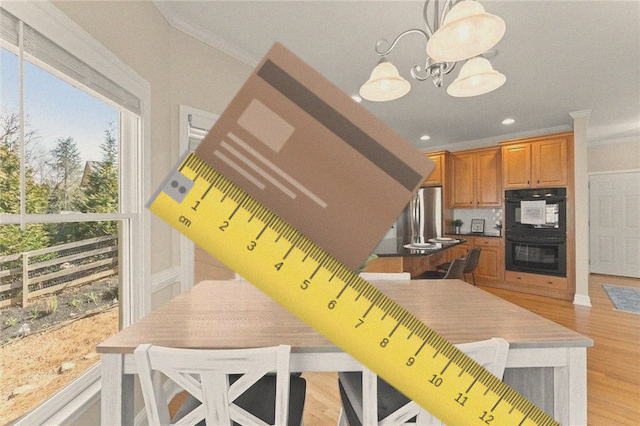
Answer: 6 cm
